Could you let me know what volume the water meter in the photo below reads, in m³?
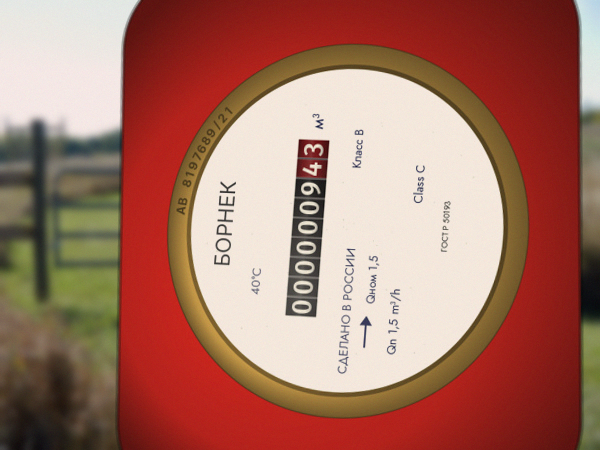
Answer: 9.43 m³
